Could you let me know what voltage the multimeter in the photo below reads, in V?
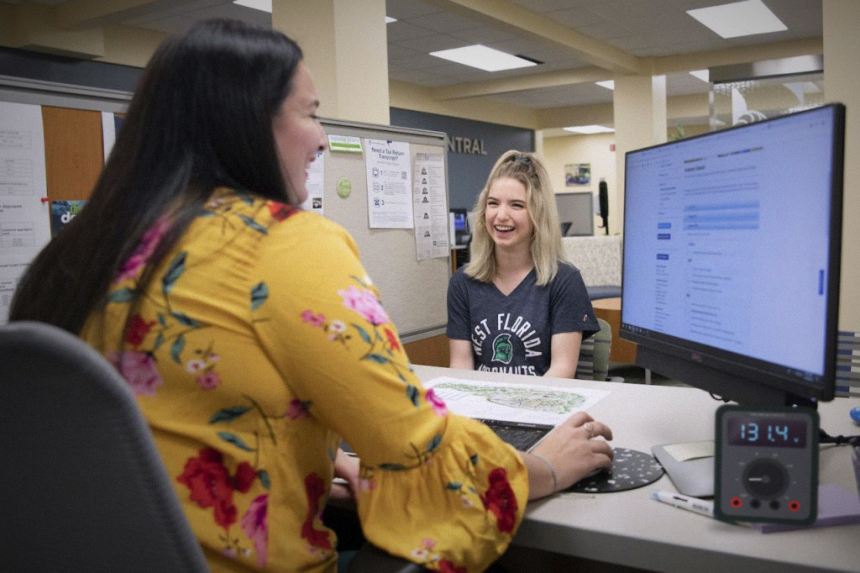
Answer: 131.4 V
